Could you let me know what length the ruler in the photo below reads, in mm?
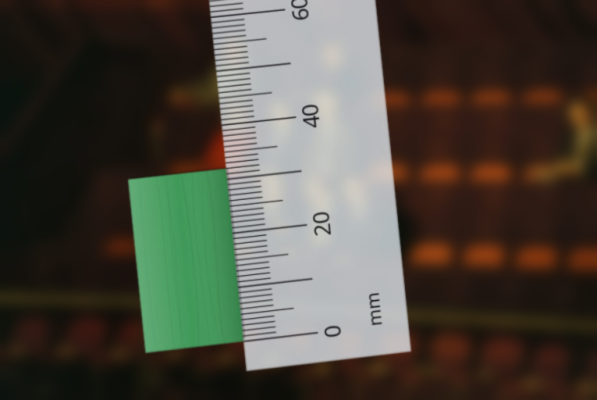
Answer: 32 mm
